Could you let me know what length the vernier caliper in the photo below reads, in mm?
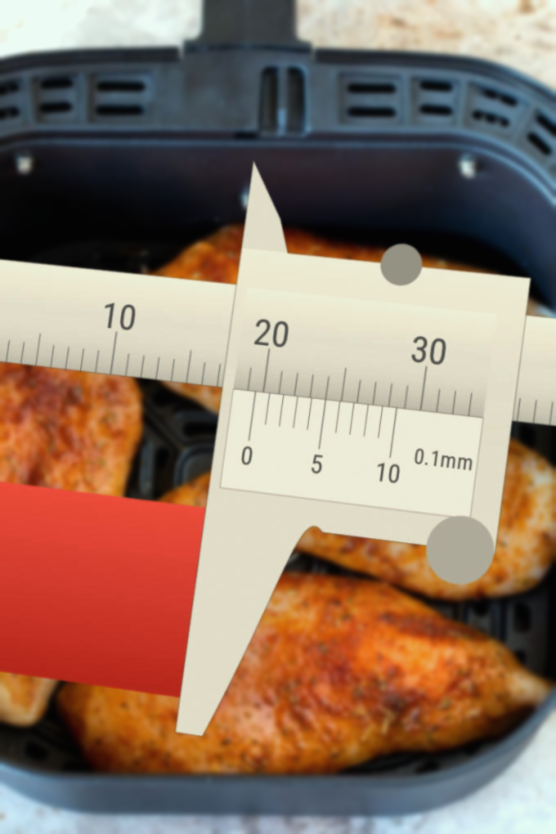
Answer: 19.5 mm
